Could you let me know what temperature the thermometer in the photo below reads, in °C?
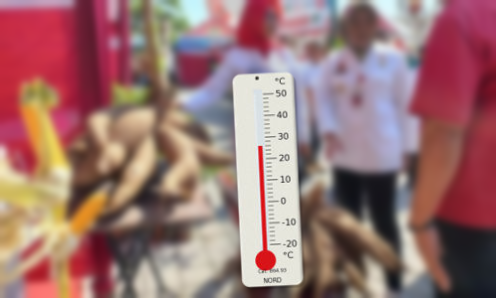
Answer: 26 °C
